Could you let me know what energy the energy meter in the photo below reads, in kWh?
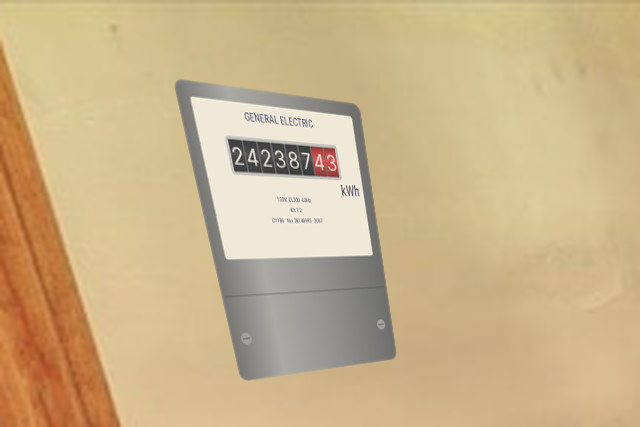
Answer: 242387.43 kWh
